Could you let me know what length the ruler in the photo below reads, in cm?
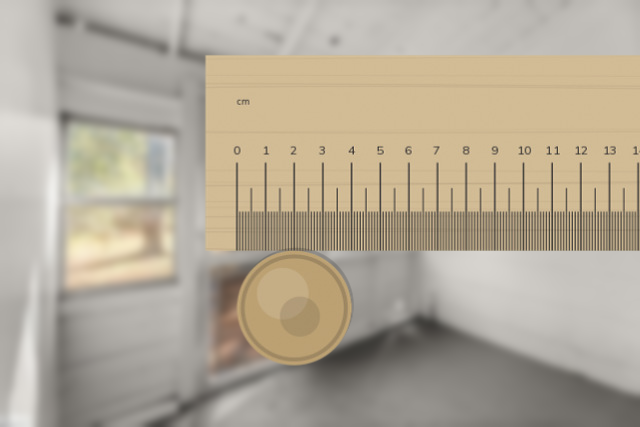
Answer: 4 cm
